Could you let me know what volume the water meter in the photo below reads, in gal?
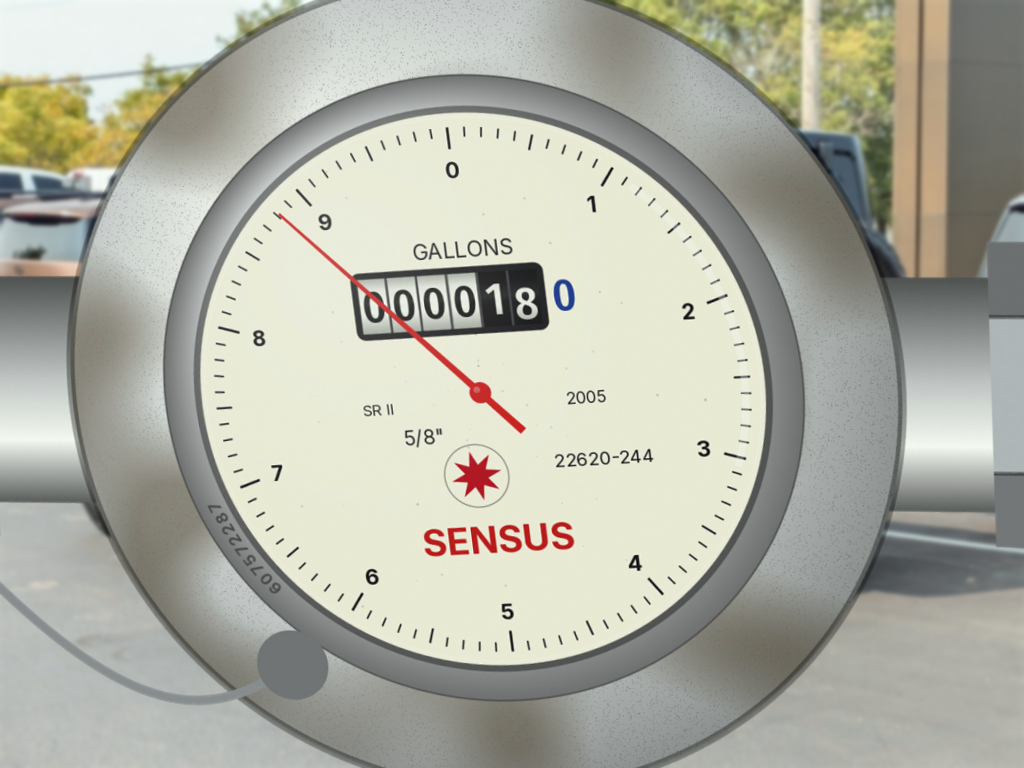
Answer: 178.8 gal
